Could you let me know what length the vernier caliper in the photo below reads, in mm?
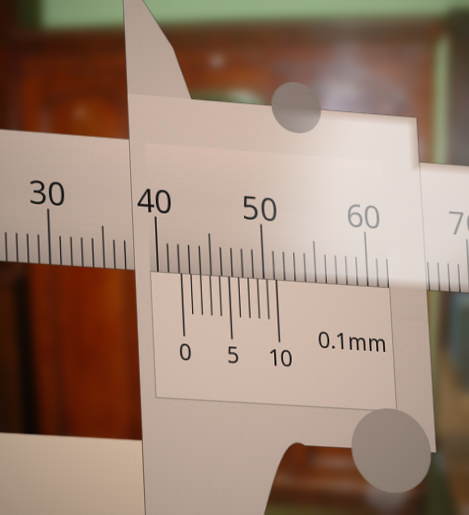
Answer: 42.2 mm
